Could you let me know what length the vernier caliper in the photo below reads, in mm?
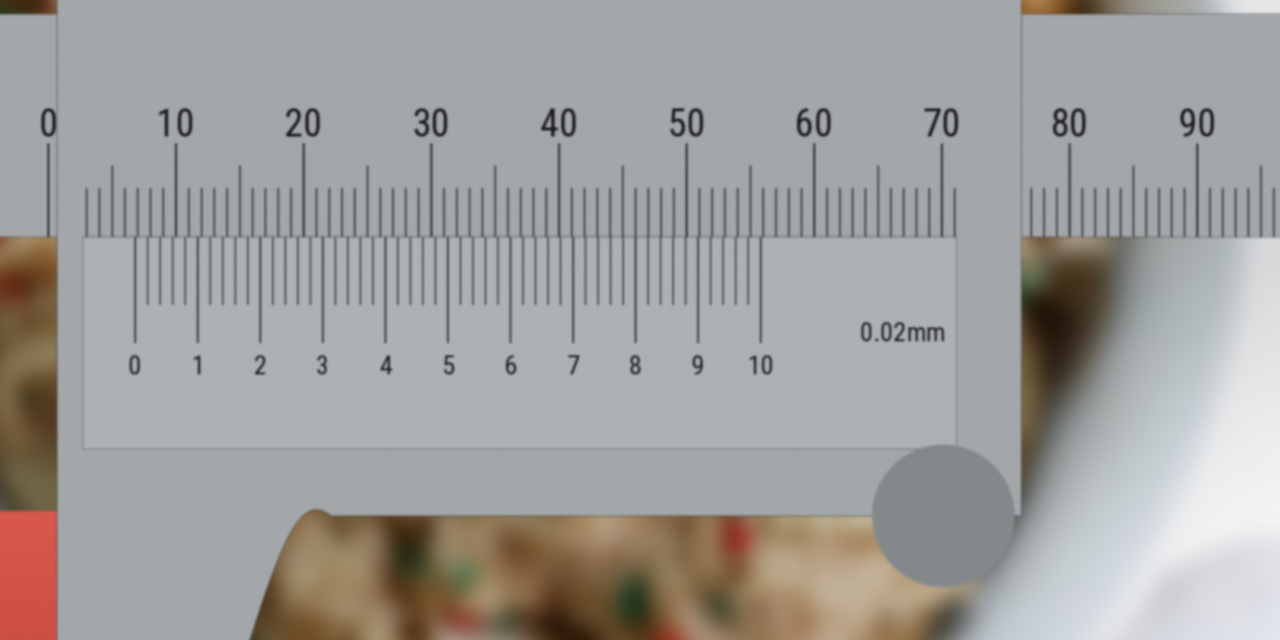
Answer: 6.8 mm
